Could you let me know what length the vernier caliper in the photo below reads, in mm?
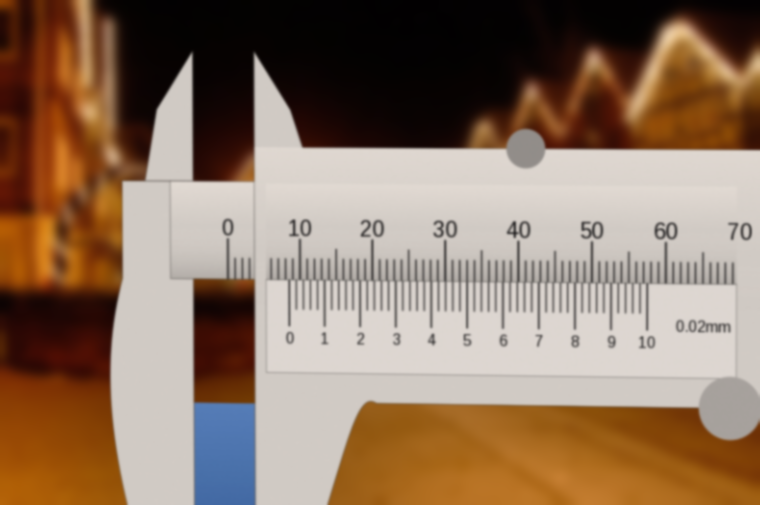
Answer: 8.5 mm
